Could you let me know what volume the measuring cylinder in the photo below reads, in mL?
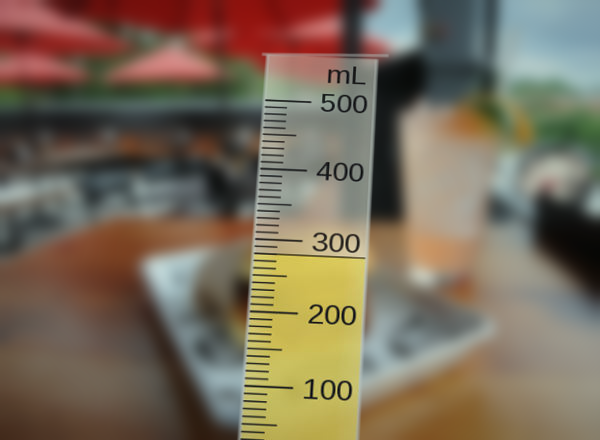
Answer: 280 mL
